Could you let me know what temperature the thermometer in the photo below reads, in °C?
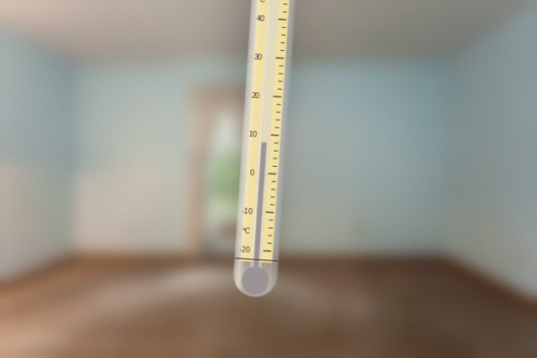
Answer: 8 °C
